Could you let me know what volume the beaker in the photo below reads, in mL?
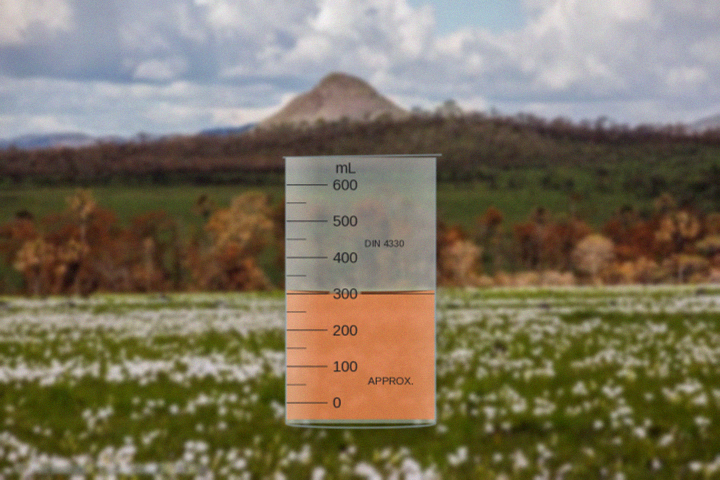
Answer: 300 mL
